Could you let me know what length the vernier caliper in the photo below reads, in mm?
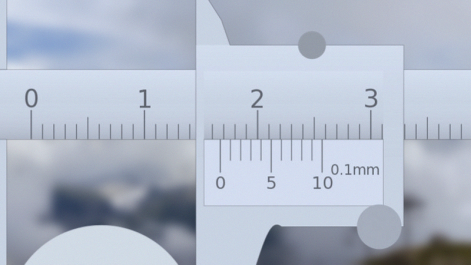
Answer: 16.7 mm
